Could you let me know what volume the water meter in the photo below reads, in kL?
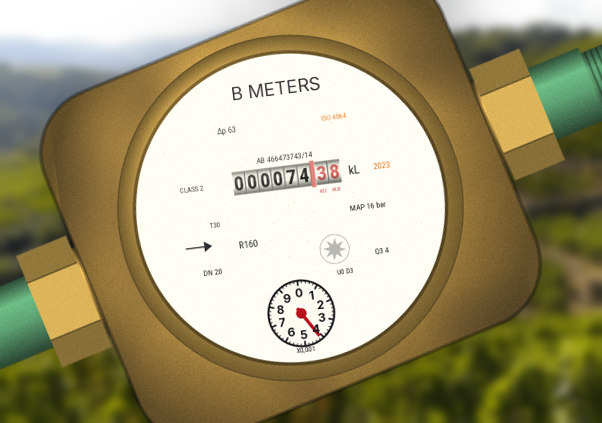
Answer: 74.384 kL
